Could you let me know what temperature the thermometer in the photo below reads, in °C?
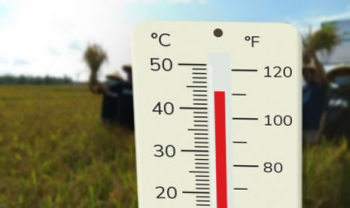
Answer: 44 °C
